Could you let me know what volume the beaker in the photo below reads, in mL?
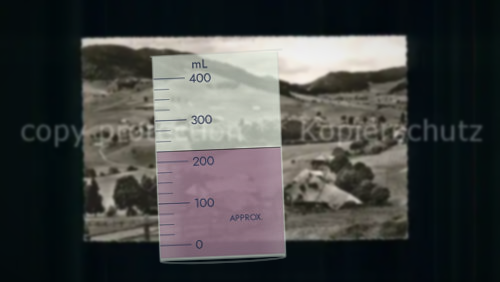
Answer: 225 mL
